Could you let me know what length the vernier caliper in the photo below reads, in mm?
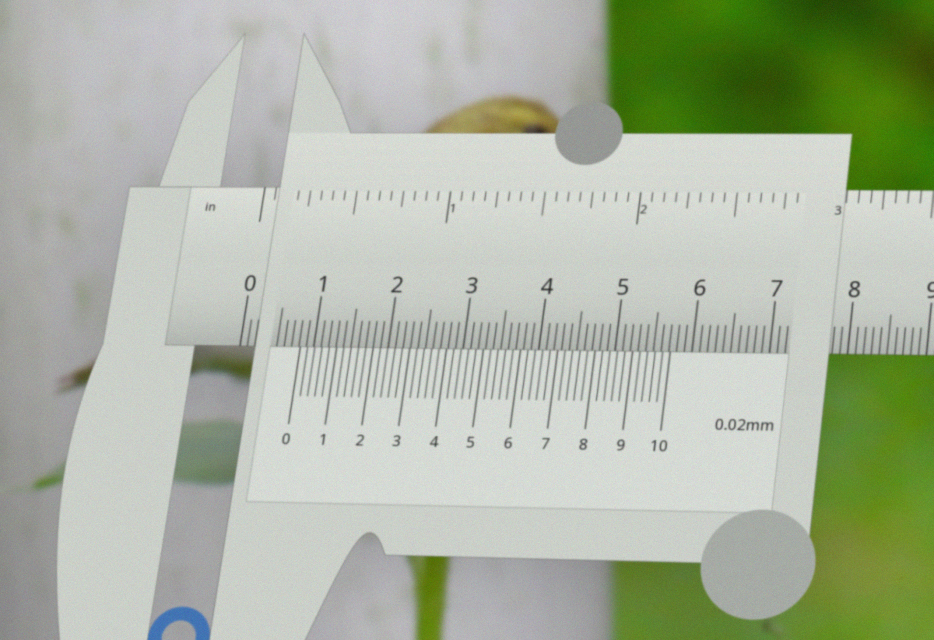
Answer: 8.2 mm
